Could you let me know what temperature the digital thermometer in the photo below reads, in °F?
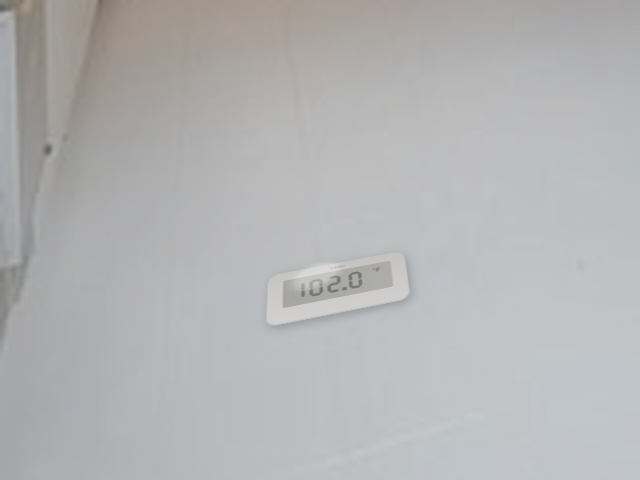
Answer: 102.0 °F
